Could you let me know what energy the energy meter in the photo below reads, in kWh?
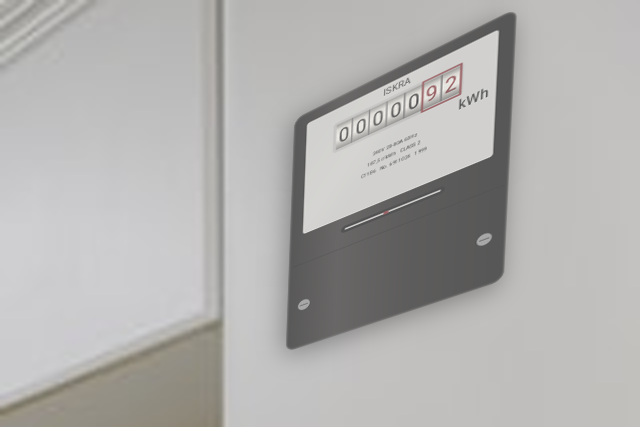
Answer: 0.92 kWh
